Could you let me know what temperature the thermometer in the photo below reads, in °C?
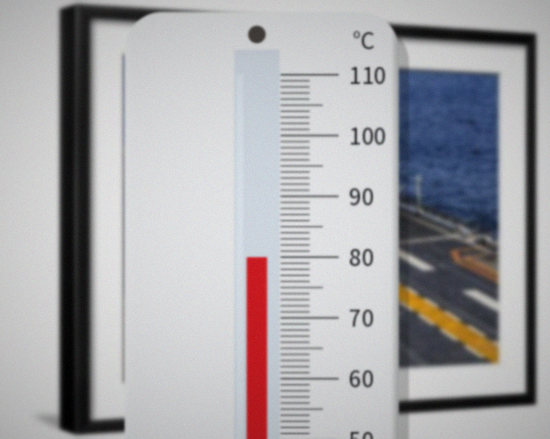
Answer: 80 °C
